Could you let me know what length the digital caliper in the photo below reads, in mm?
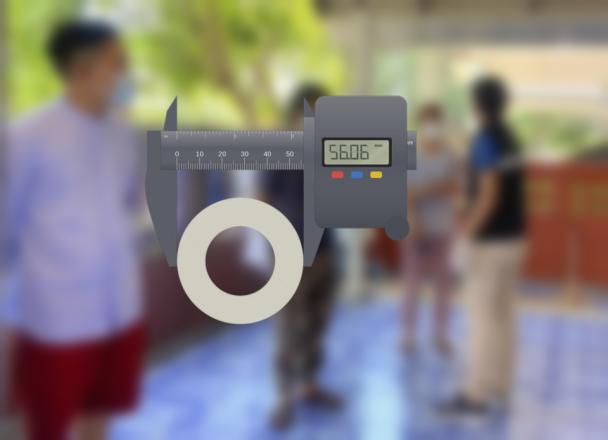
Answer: 56.06 mm
